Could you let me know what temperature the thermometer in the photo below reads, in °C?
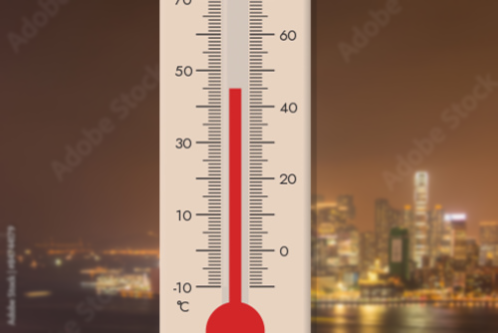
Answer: 45 °C
